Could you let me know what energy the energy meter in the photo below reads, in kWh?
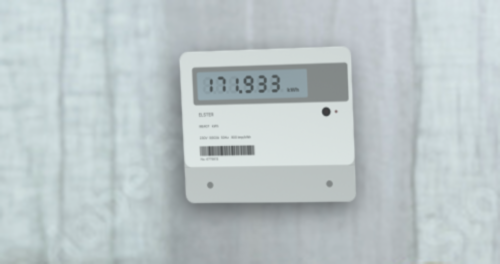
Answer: 171.933 kWh
